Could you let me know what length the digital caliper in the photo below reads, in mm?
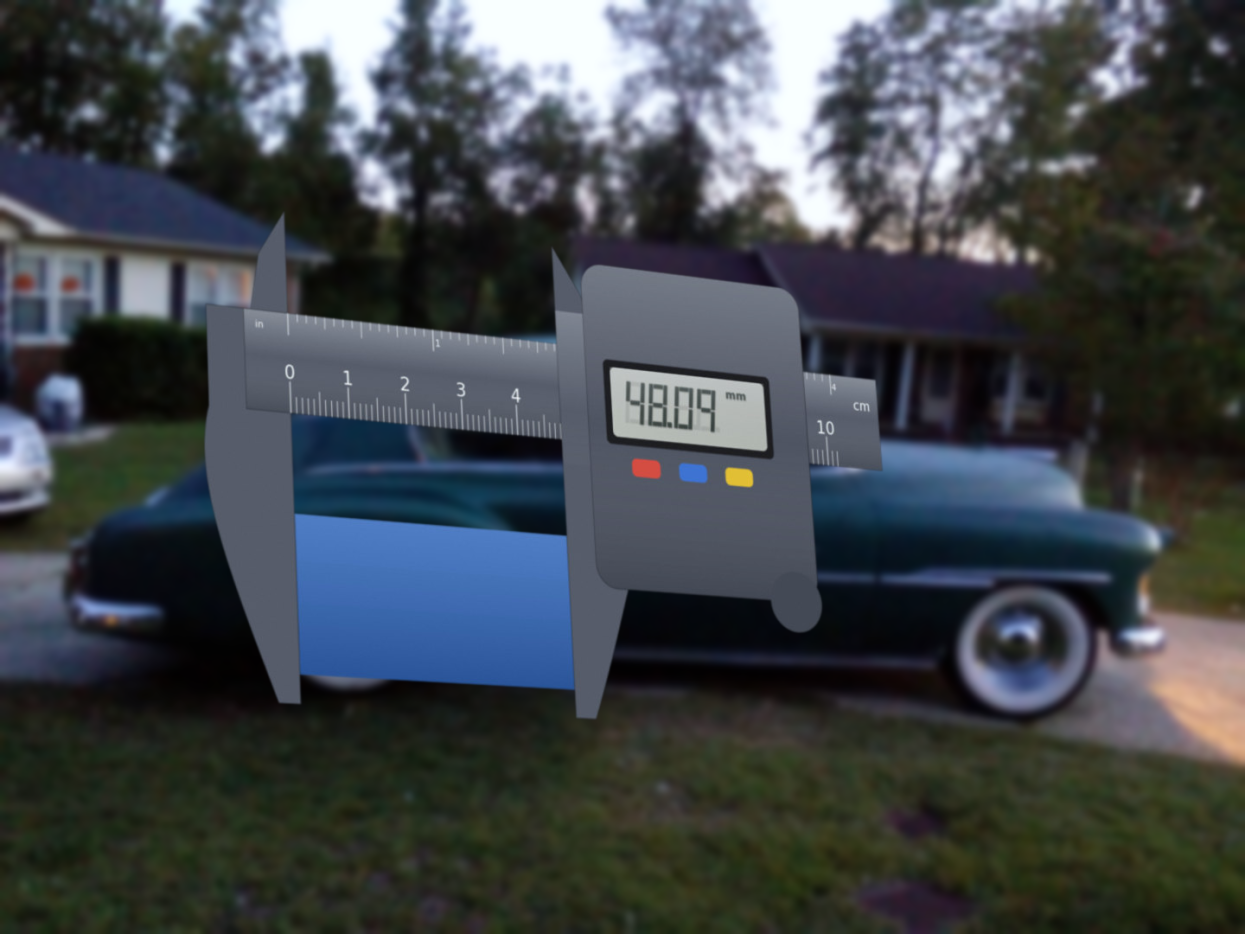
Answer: 48.09 mm
